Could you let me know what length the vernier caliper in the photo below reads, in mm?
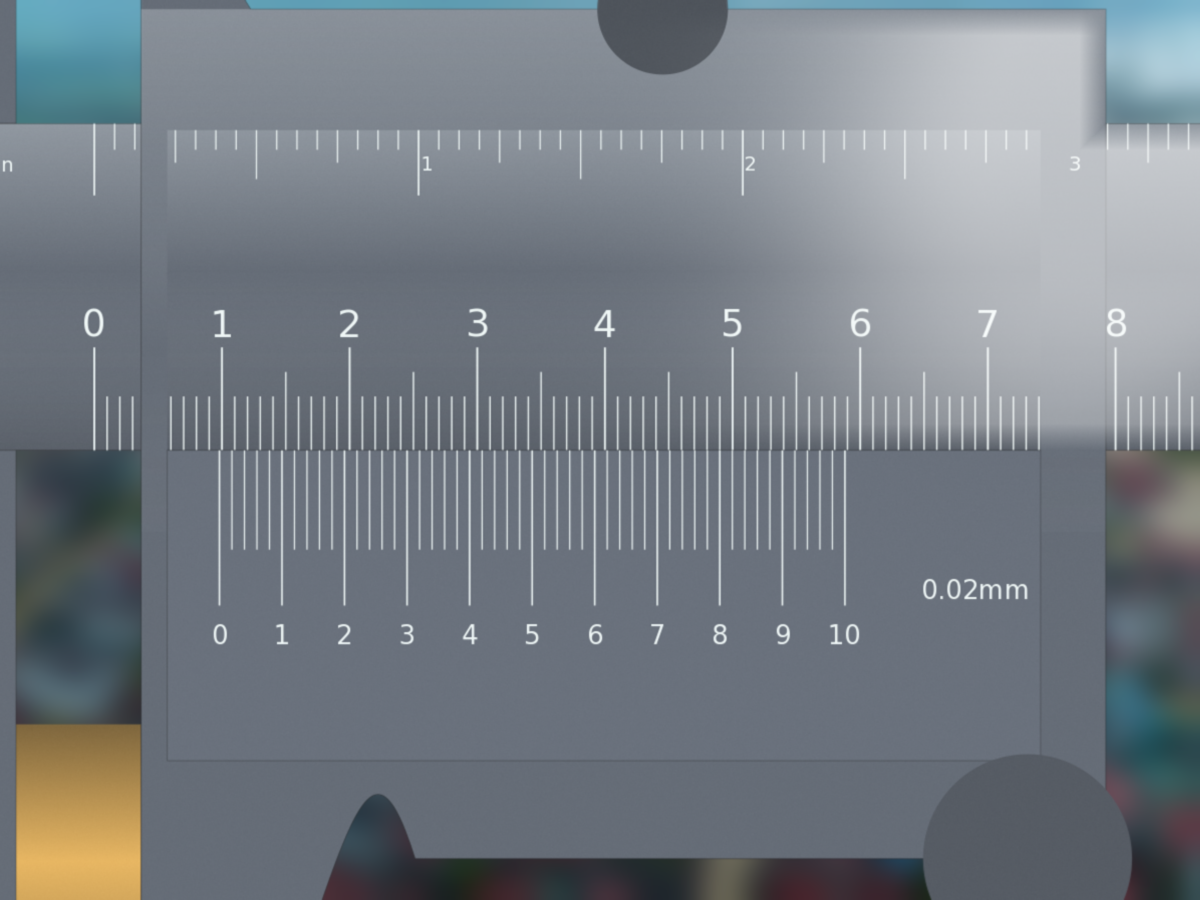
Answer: 9.8 mm
